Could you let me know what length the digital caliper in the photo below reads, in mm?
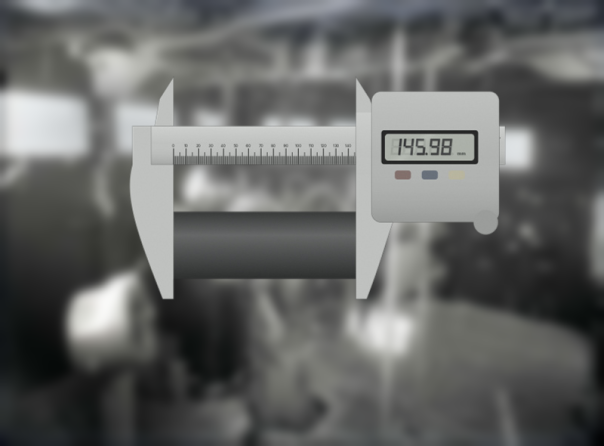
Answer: 145.98 mm
